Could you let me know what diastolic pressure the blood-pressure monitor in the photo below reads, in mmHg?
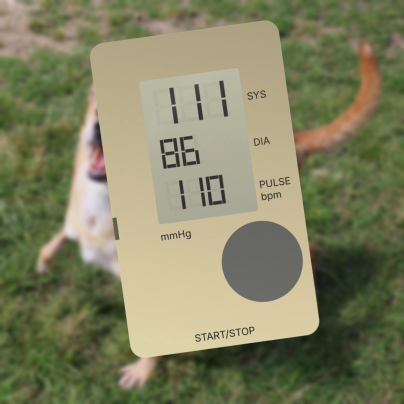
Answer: 86 mmHg
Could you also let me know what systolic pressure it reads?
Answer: 111 mmHg
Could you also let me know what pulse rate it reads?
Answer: 110 bpm
